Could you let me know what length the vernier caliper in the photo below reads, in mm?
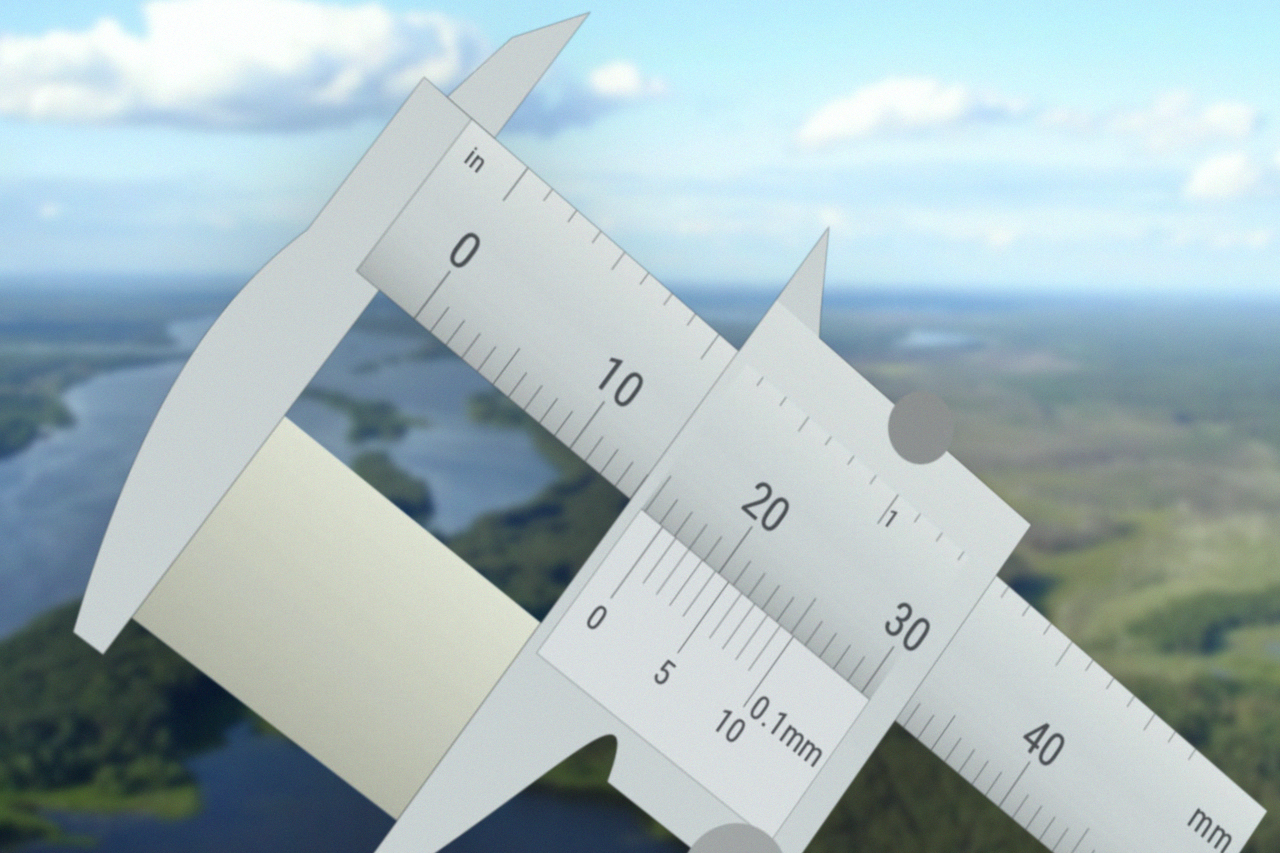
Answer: 16.2 mm
